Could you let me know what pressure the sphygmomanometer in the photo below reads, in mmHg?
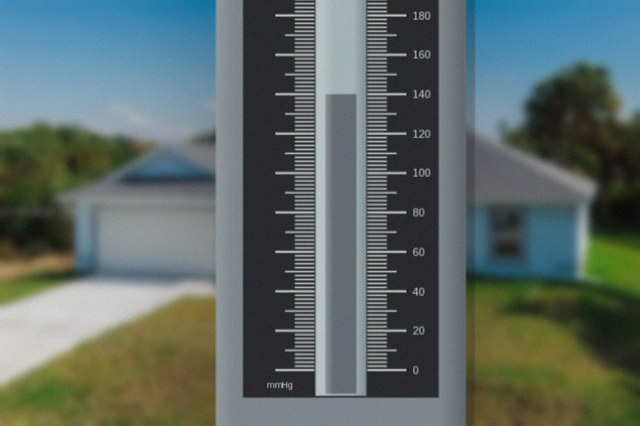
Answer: 140 mmHg
